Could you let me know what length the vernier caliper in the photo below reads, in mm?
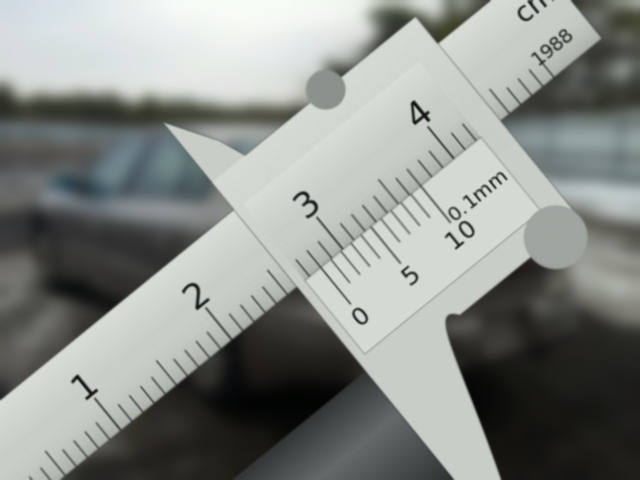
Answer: 28.0 mm
